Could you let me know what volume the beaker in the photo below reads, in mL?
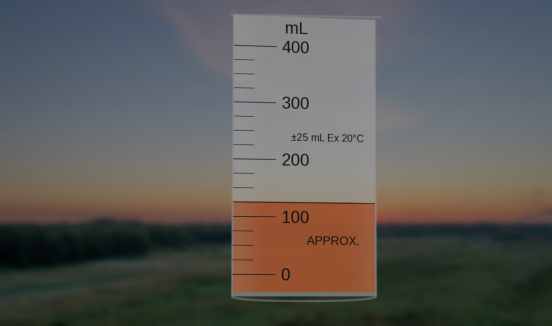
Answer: 125 mL
